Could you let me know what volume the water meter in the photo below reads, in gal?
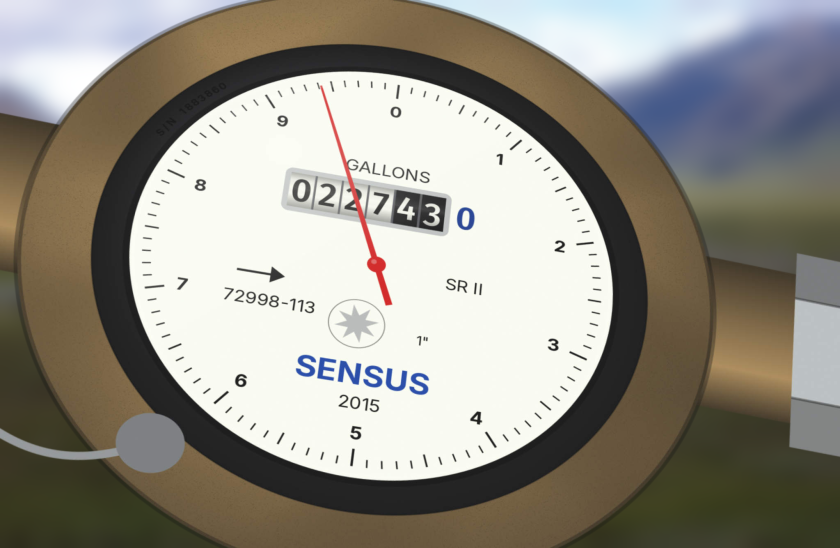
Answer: 227429.4 gal
